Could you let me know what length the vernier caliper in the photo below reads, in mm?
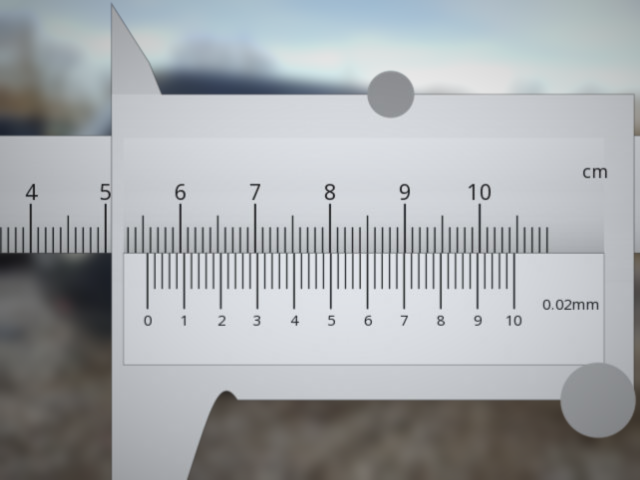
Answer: 55.6 mm
